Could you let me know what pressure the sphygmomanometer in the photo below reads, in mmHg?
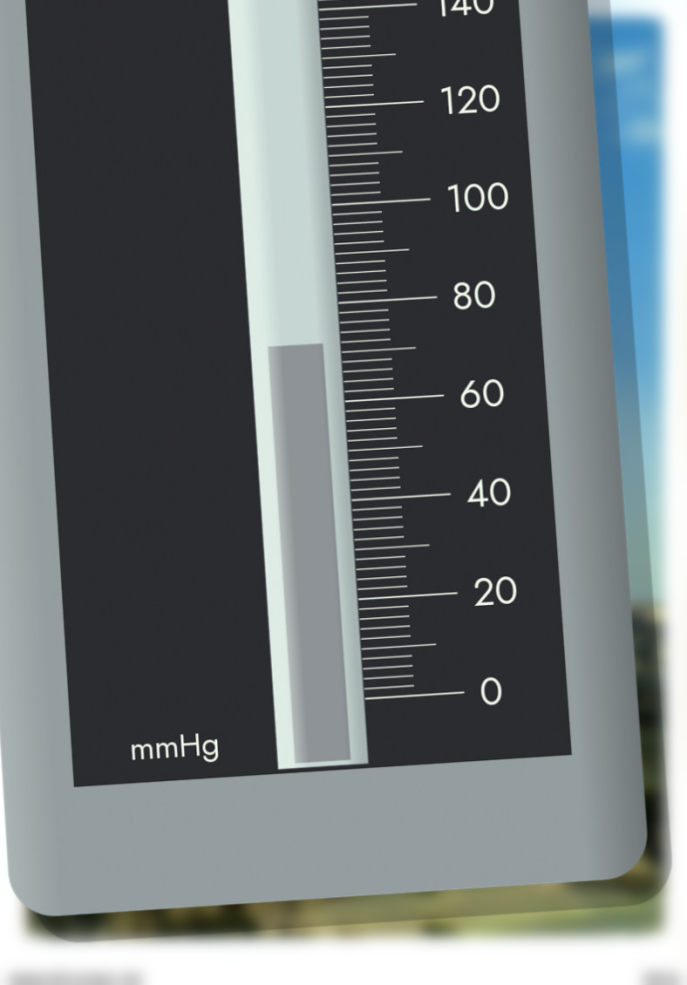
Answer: 72 mmHg
